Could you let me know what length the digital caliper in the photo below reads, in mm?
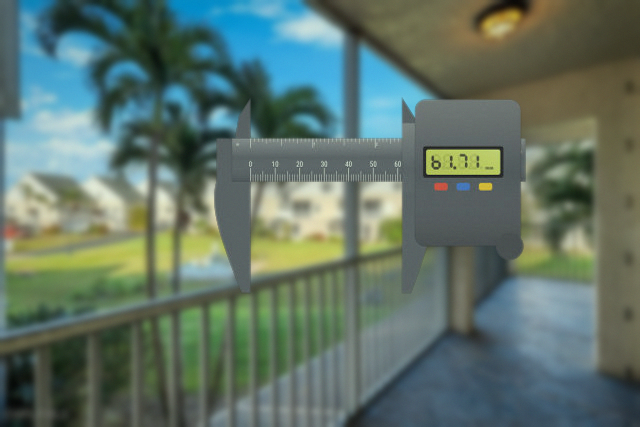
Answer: 61.71 mm
